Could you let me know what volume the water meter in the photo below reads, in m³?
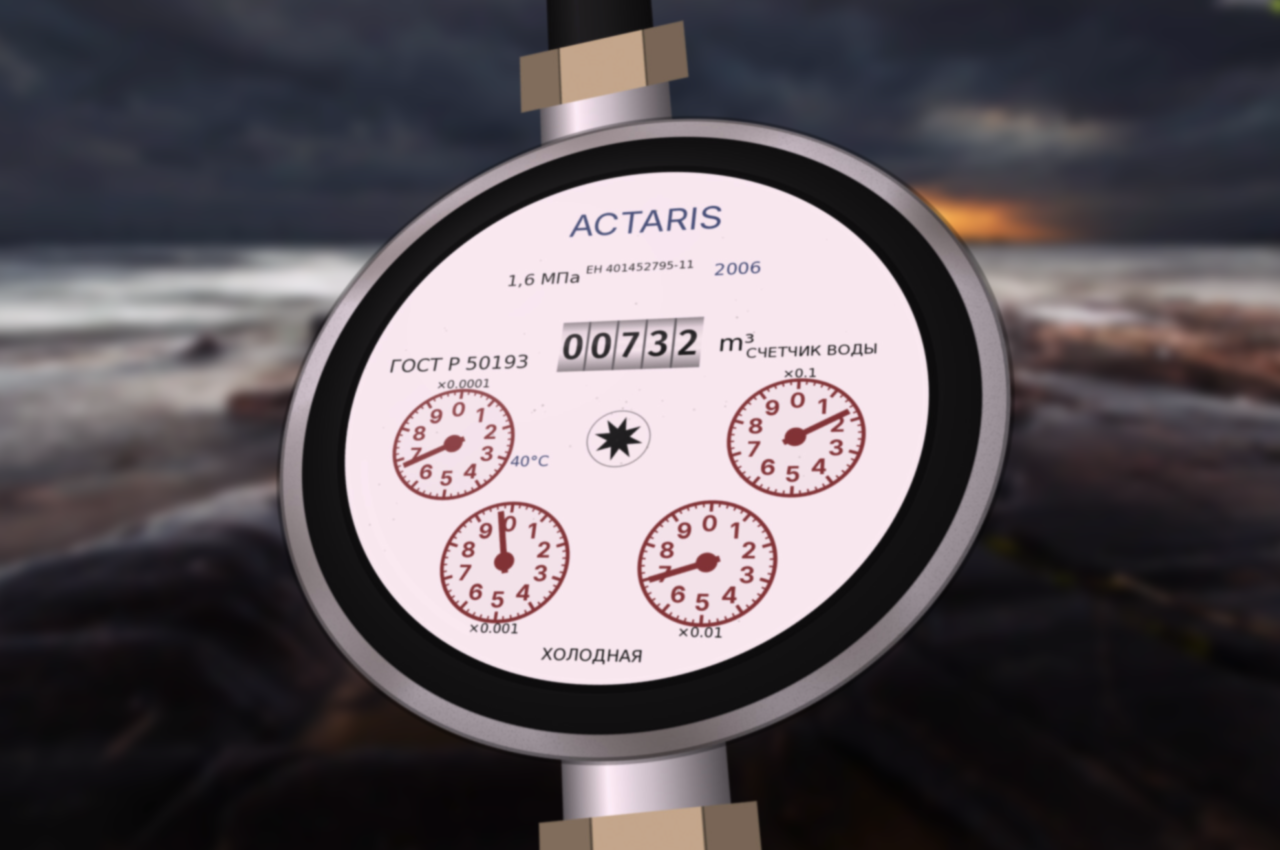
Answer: 732.1696 m³
